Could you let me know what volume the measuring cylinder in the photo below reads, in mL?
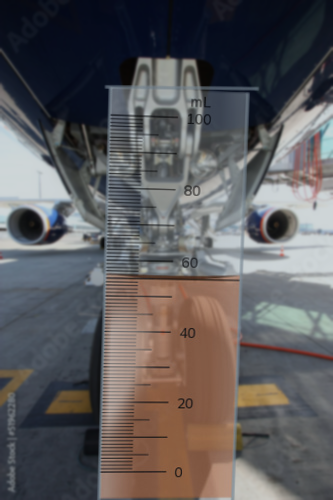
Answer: 55 mL
